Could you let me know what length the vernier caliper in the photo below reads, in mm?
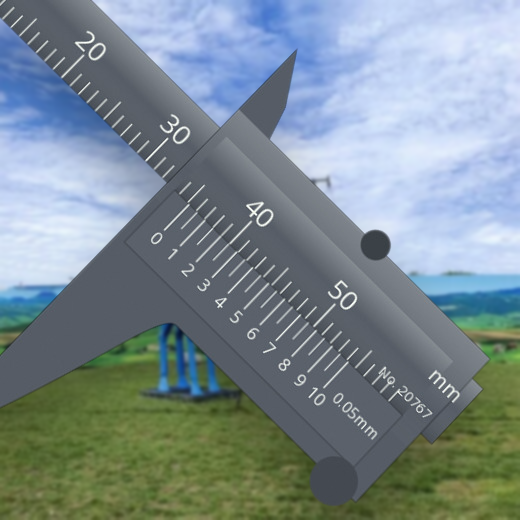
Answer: 35.2 mm
